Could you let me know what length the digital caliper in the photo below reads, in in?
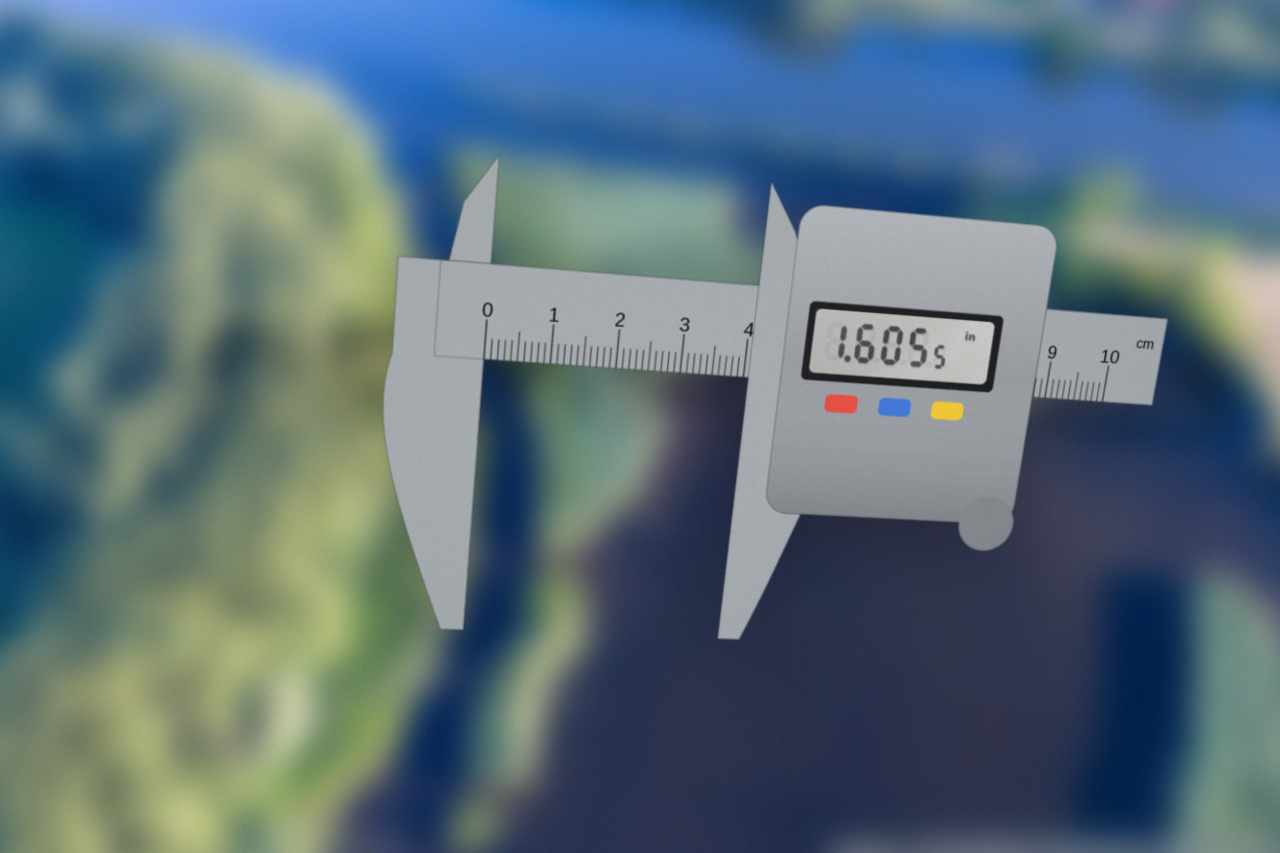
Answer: 1.6055 in
